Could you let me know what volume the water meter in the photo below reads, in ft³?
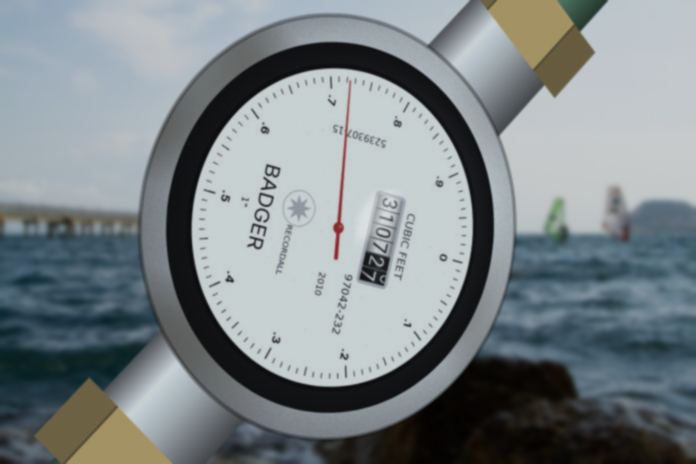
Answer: 310726.72 ft³
